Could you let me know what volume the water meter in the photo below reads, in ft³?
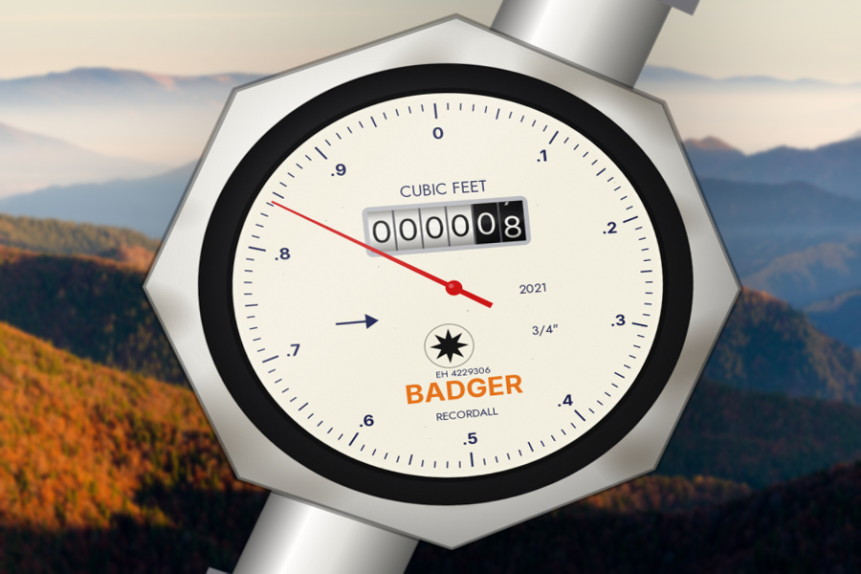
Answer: 7.84 ft³
